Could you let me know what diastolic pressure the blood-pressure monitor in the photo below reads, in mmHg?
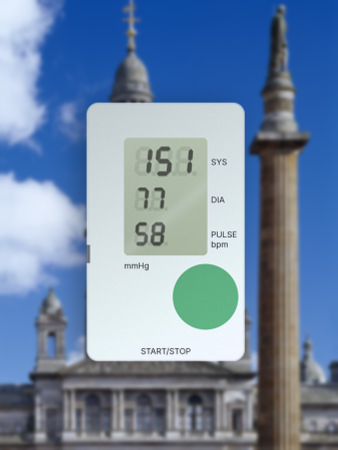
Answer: 77 mmHg
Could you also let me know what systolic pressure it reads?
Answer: 151 mmHg
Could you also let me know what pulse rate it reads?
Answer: 58 bpm
